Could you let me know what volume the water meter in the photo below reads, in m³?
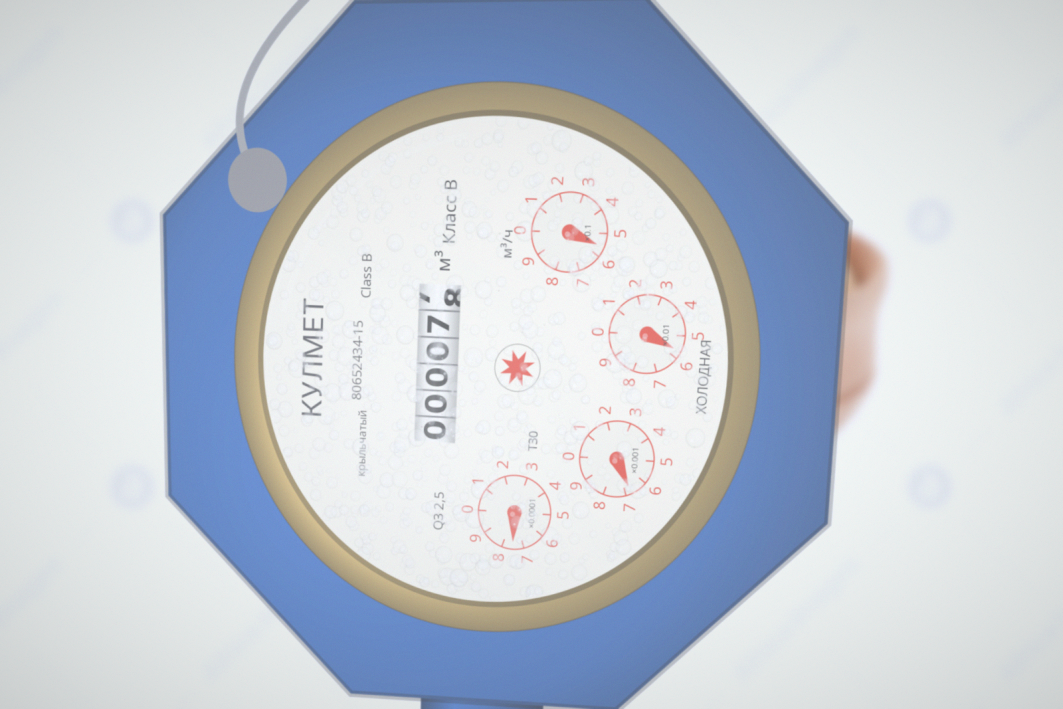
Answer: 77.5567 m³
